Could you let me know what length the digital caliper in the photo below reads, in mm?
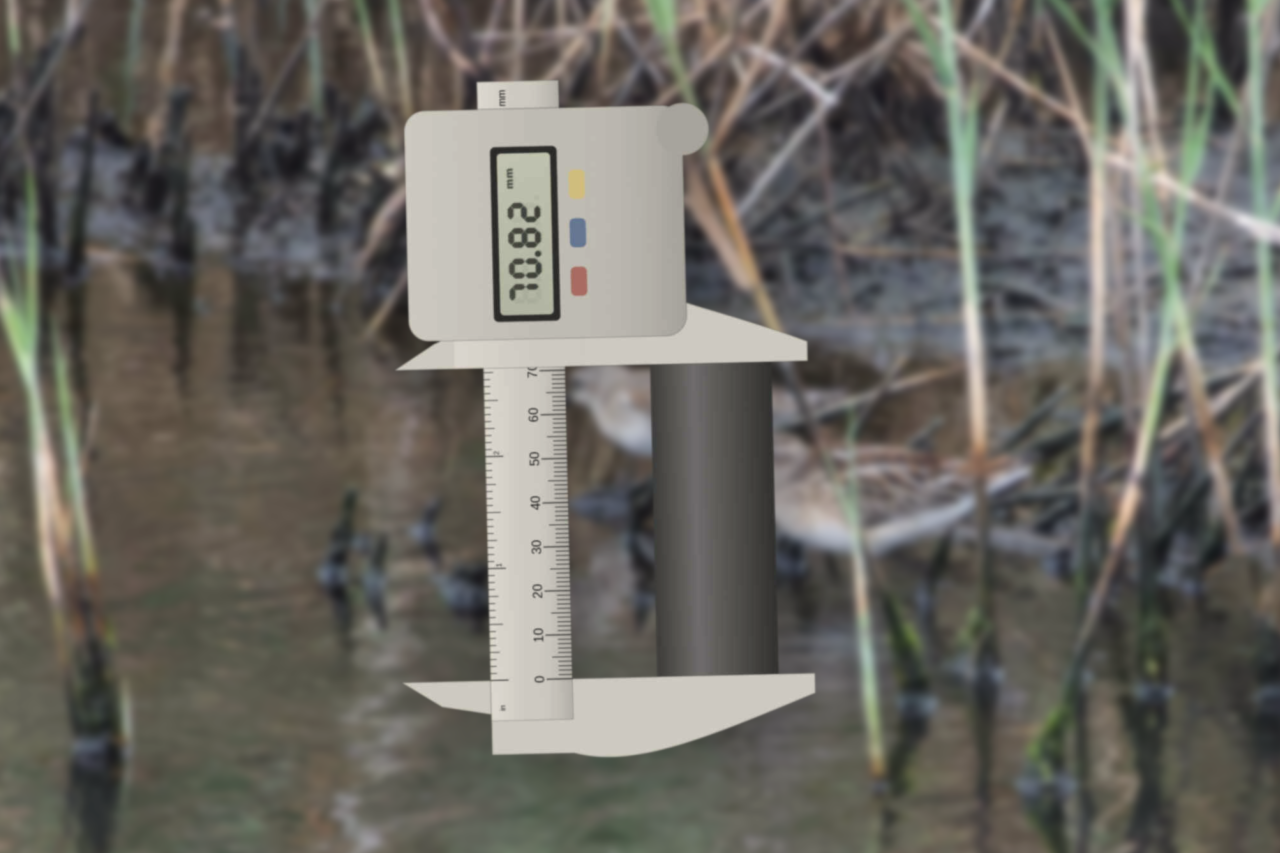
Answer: 70.82 mm
